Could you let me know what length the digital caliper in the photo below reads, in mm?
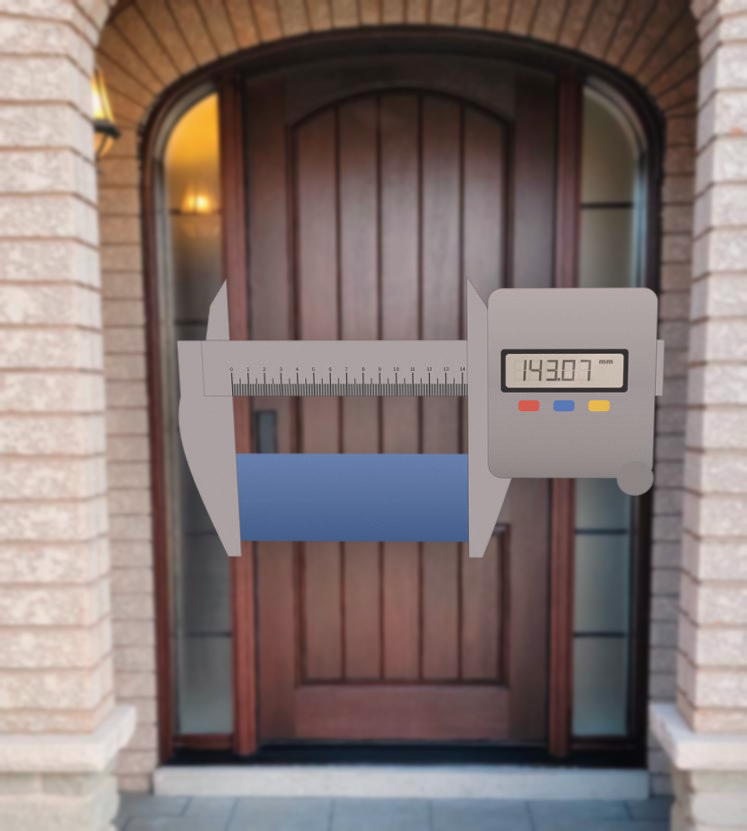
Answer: 143.07 mm
